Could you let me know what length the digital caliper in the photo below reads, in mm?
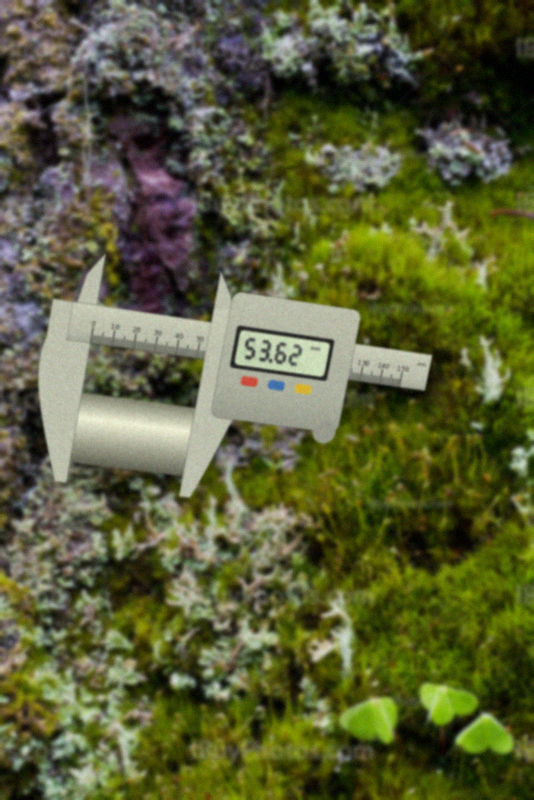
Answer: 53.62 mm
